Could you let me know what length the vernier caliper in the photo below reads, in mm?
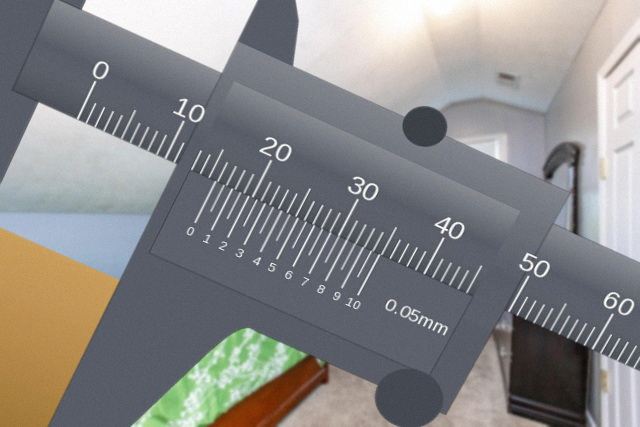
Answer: 15.8 mm
